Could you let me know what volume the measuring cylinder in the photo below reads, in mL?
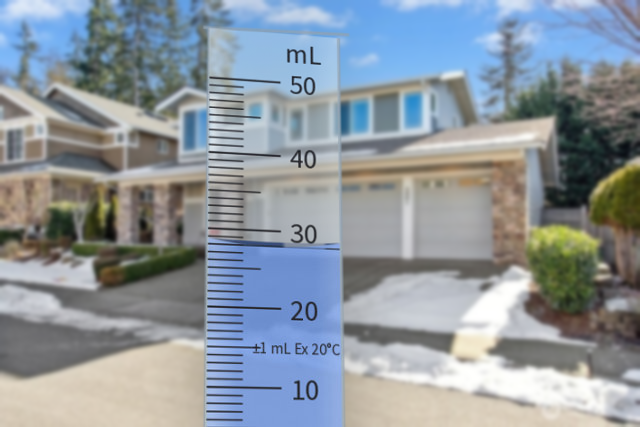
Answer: 28 mL
